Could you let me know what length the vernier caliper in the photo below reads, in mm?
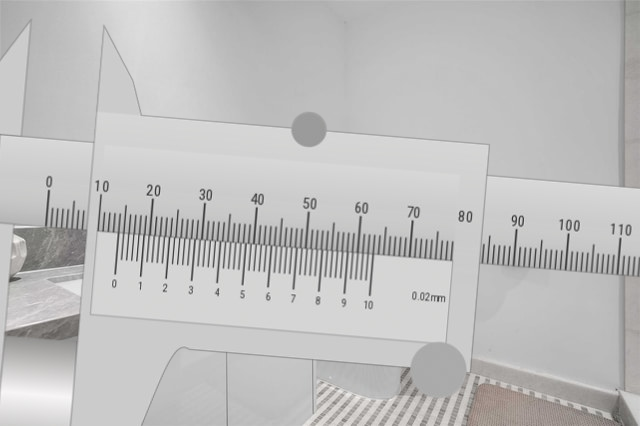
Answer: 14.0 mm
